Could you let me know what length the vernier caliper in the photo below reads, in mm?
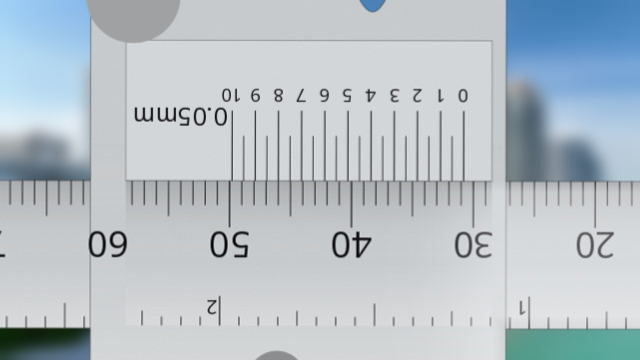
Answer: 30.8 mm
